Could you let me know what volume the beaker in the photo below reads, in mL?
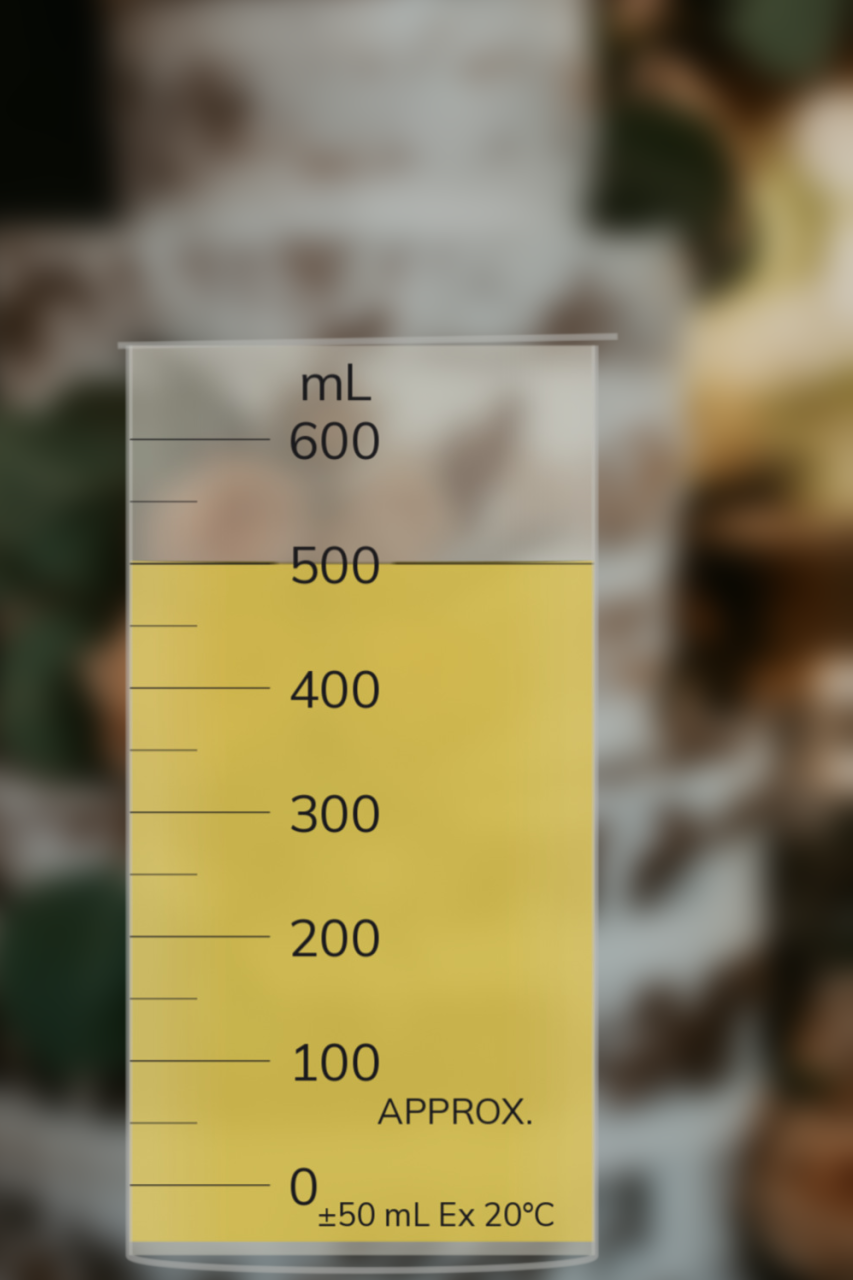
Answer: 500 mL
